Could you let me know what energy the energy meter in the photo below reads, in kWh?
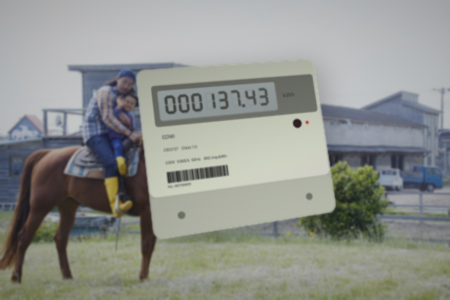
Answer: 137.43 kWh
